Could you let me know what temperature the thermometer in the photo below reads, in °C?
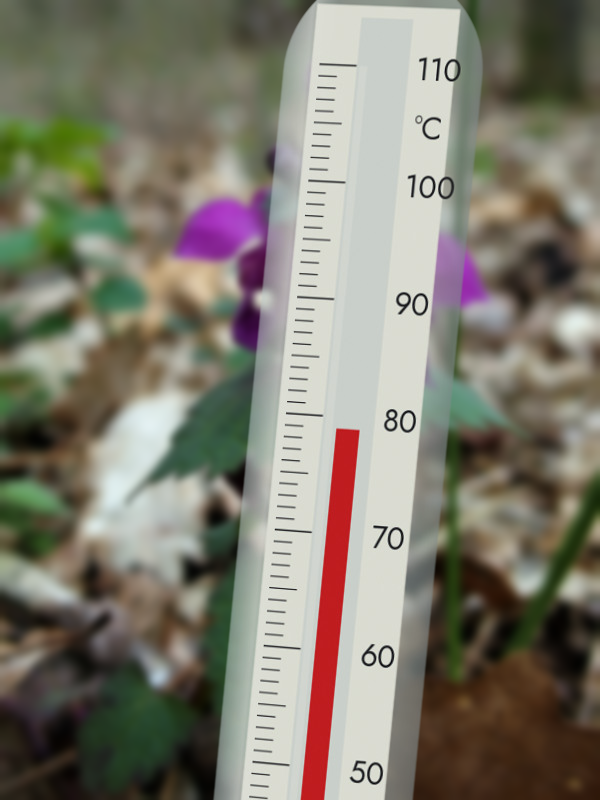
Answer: 79 °C
